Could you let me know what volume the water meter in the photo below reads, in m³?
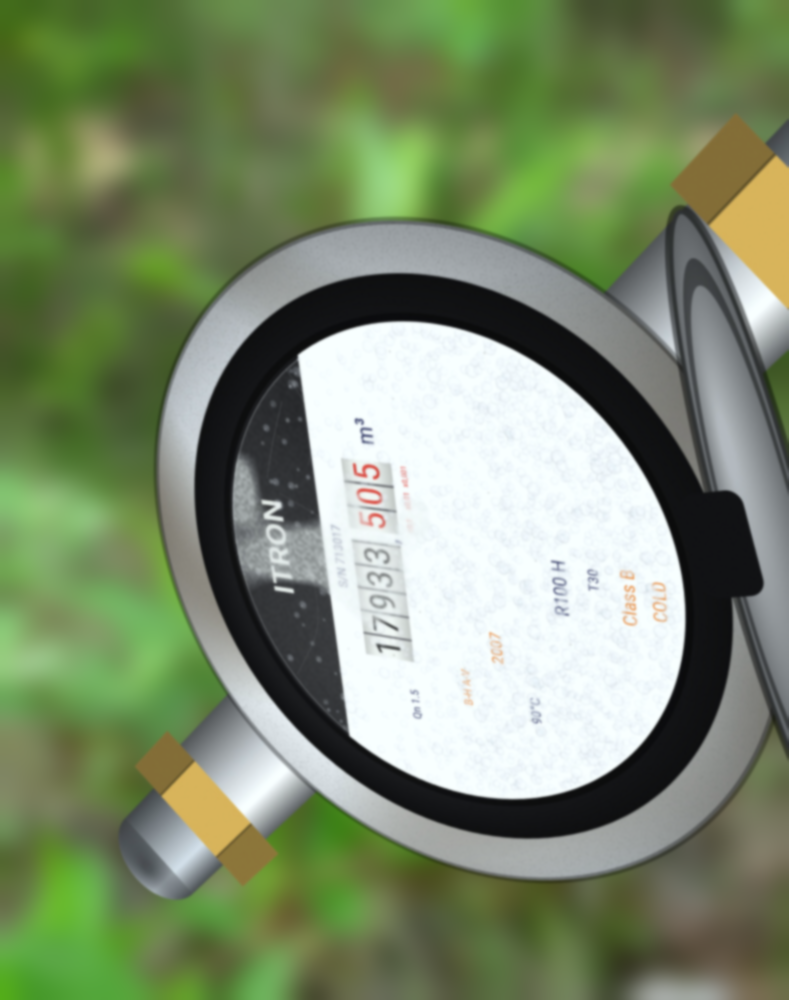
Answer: 17933.505 m³
